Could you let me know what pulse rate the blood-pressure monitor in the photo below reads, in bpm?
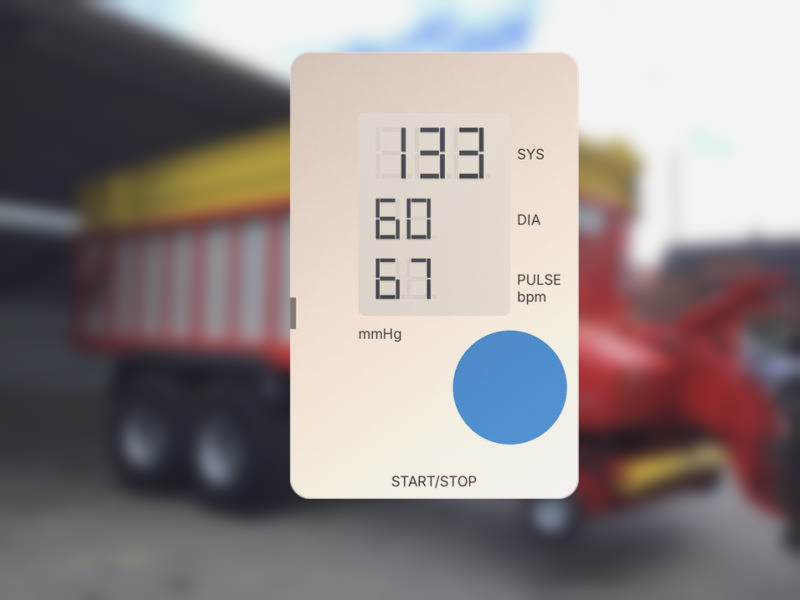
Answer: 67 bpm
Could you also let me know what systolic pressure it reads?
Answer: 133 mmHg
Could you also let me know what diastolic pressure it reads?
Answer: 60 mmHg
